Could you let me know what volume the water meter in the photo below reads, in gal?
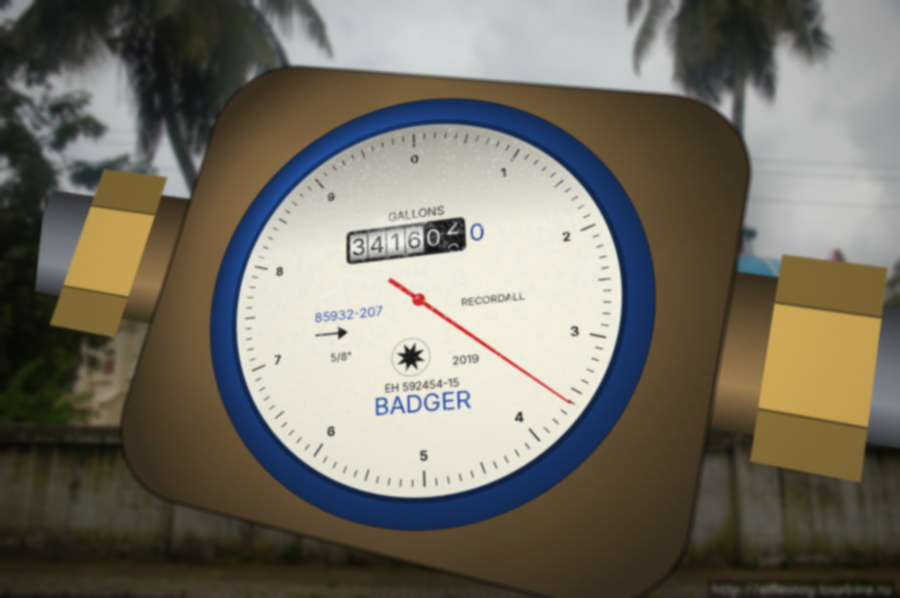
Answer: 3416023.6 gal
